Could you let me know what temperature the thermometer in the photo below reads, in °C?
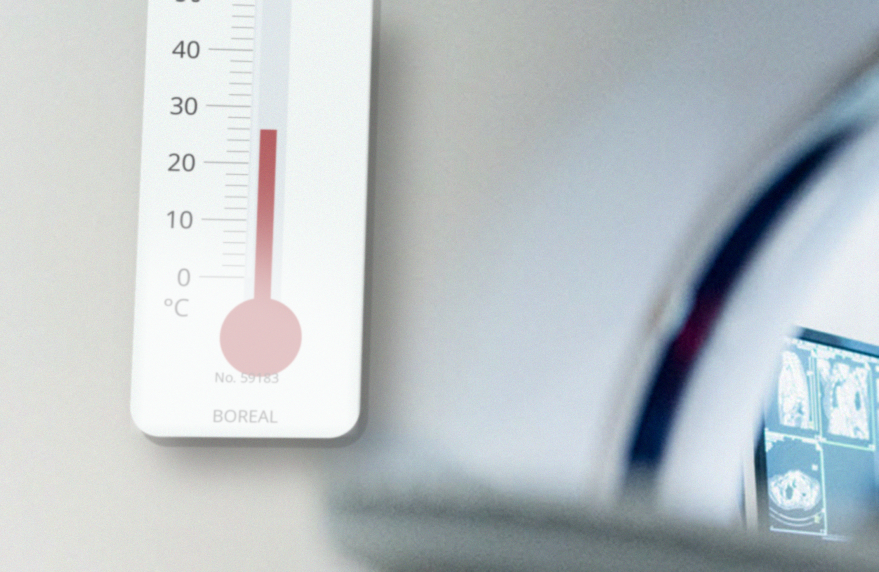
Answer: 26 °C
